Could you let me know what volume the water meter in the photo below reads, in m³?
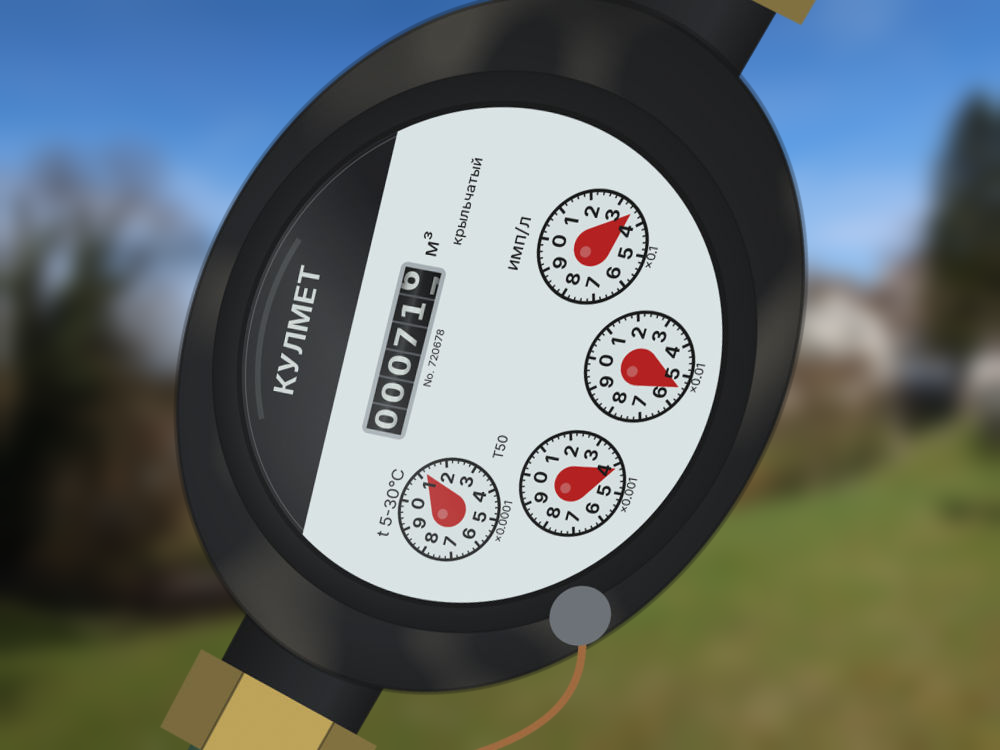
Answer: 716.3541 m³
